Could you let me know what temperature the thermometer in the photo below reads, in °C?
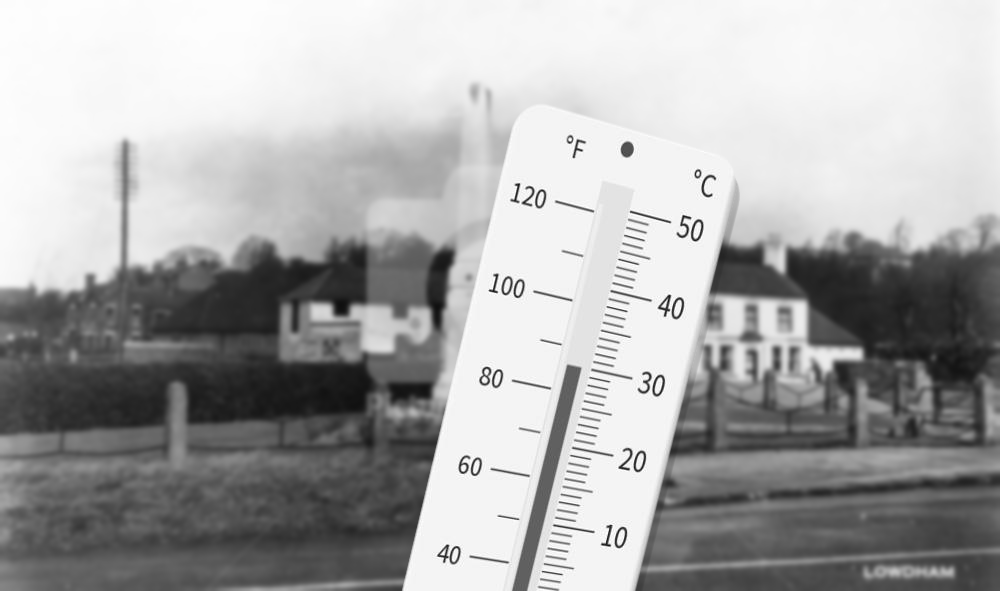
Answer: 30 °C
